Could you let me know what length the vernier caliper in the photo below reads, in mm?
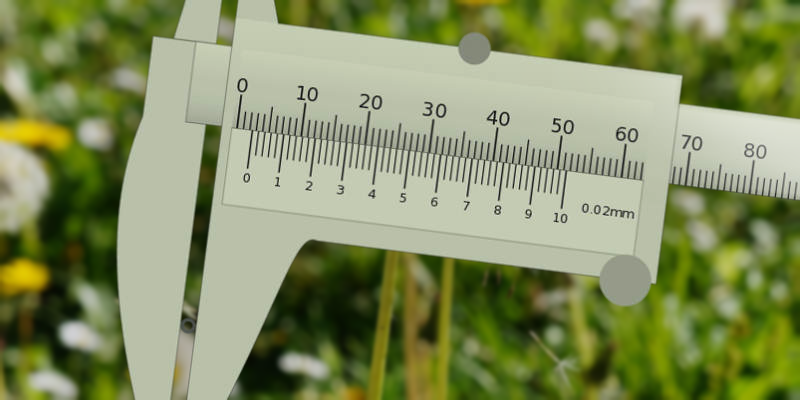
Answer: 2.4 mm
